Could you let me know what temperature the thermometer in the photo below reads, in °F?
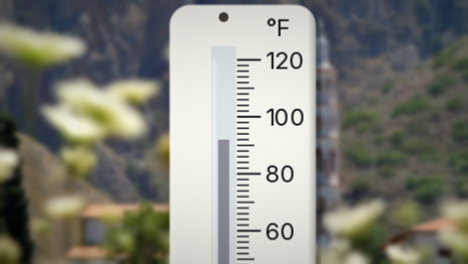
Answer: 92 °F
